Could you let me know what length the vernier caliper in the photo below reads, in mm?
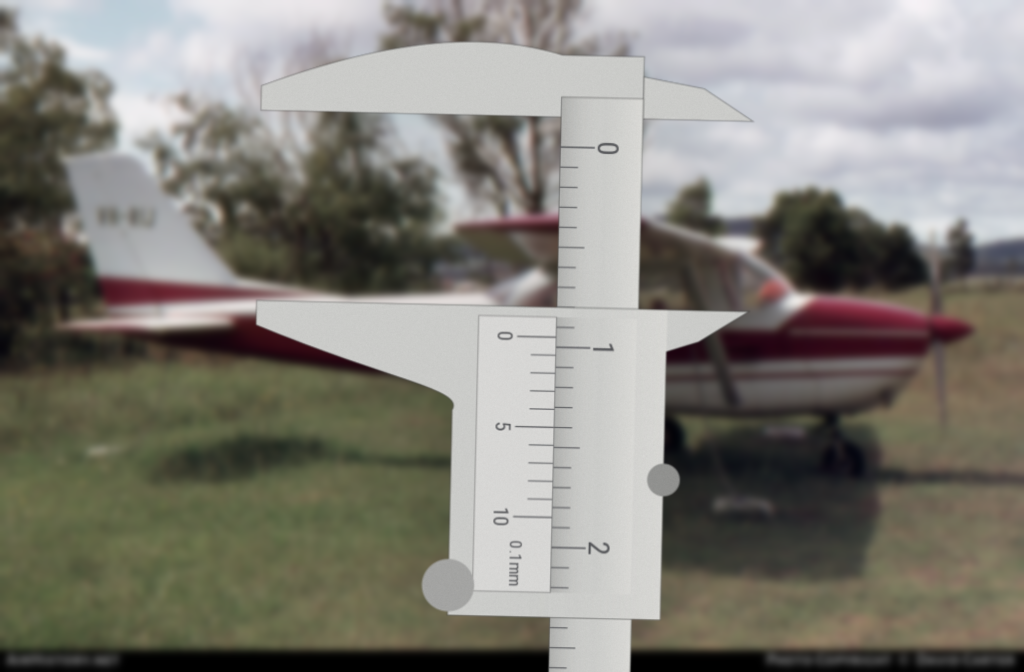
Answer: 9.5 mm
